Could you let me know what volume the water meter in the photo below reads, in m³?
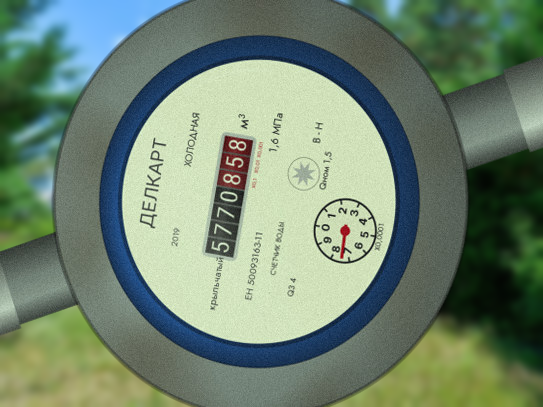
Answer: 5770.8587 m³
